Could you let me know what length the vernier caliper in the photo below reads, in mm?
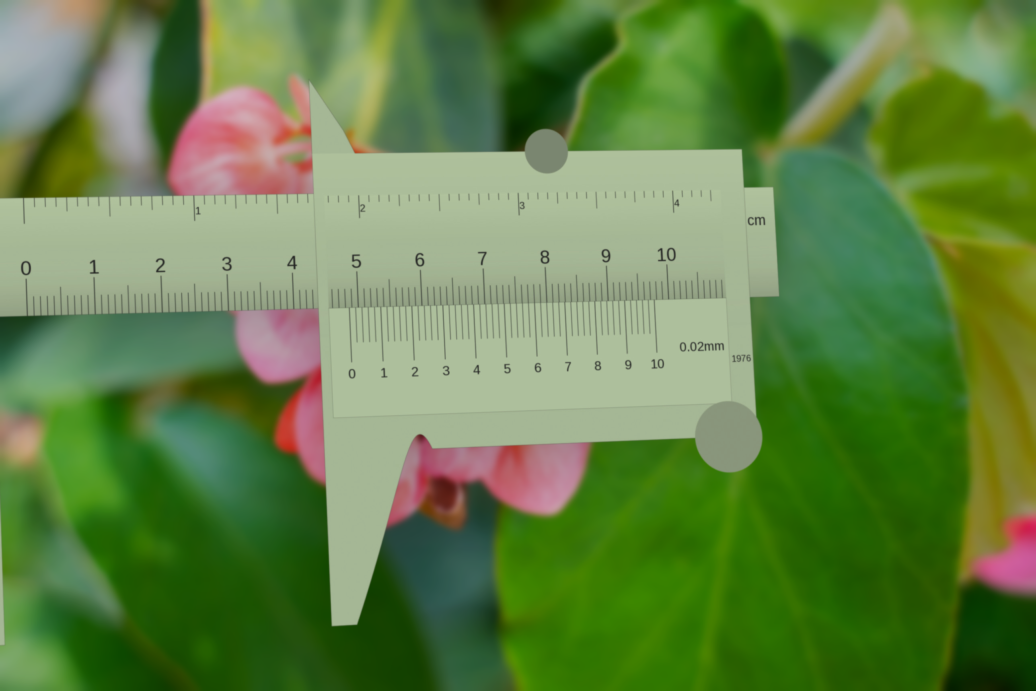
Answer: 48.6 mm
